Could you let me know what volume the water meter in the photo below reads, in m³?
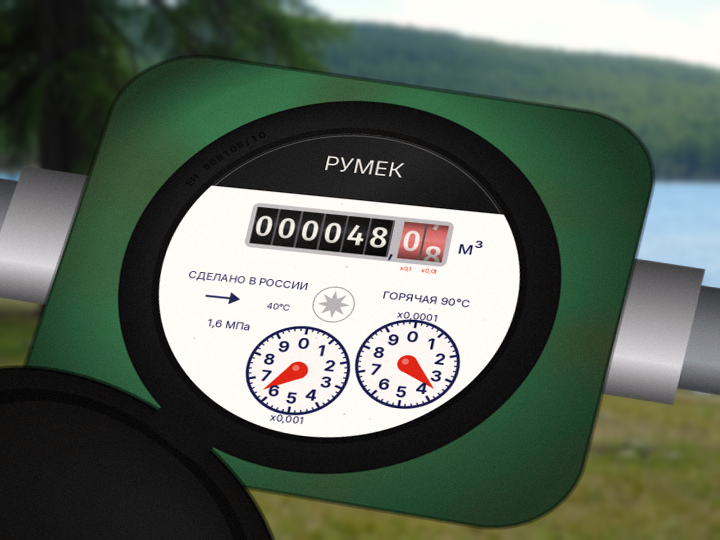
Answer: 48.0763 m³
